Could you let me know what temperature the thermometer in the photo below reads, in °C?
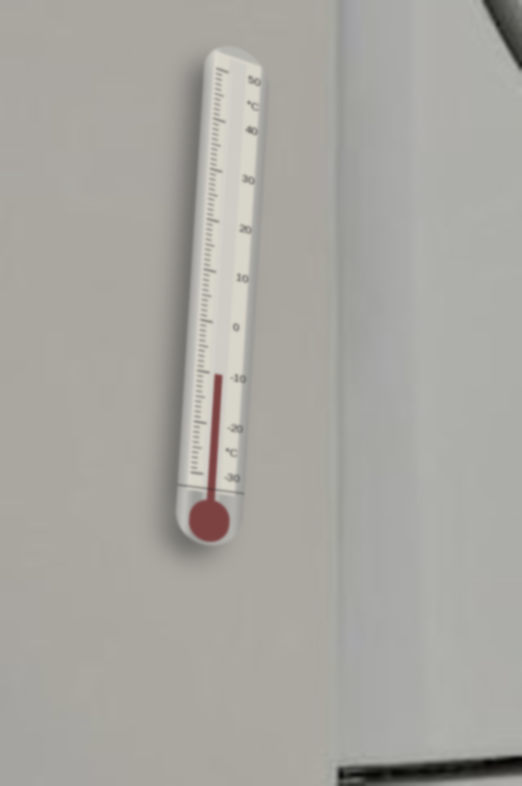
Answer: -10 °C
